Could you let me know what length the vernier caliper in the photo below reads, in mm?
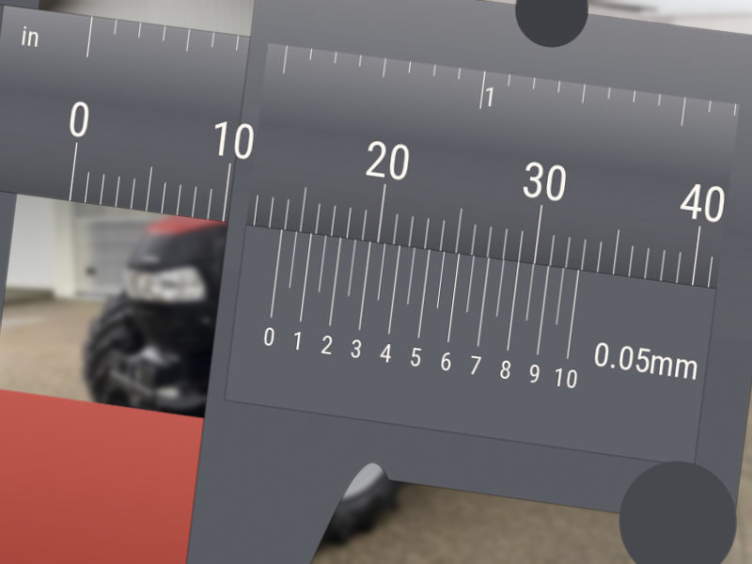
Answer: 13.8 mm
